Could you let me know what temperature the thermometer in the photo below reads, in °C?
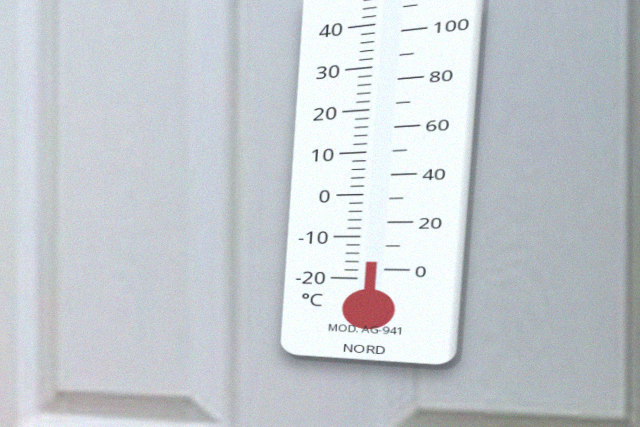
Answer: -16 °C
